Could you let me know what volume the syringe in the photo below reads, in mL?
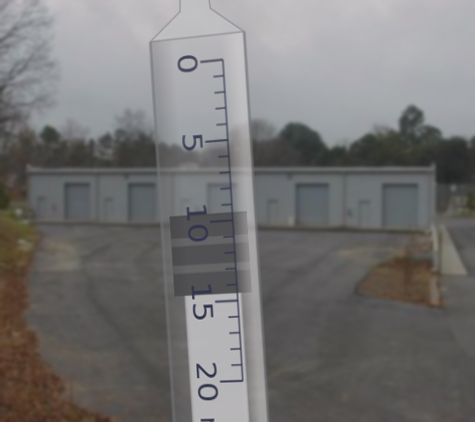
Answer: 9.5 mL
